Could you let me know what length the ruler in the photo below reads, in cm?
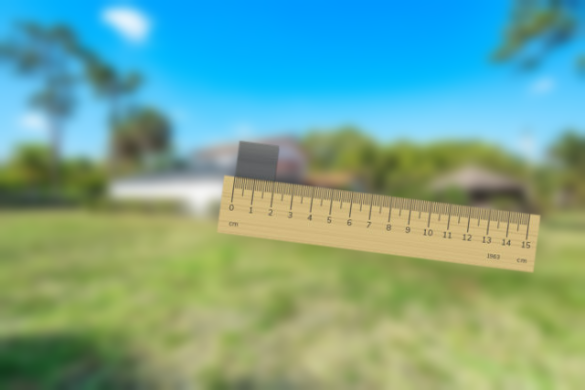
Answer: 2 cm
